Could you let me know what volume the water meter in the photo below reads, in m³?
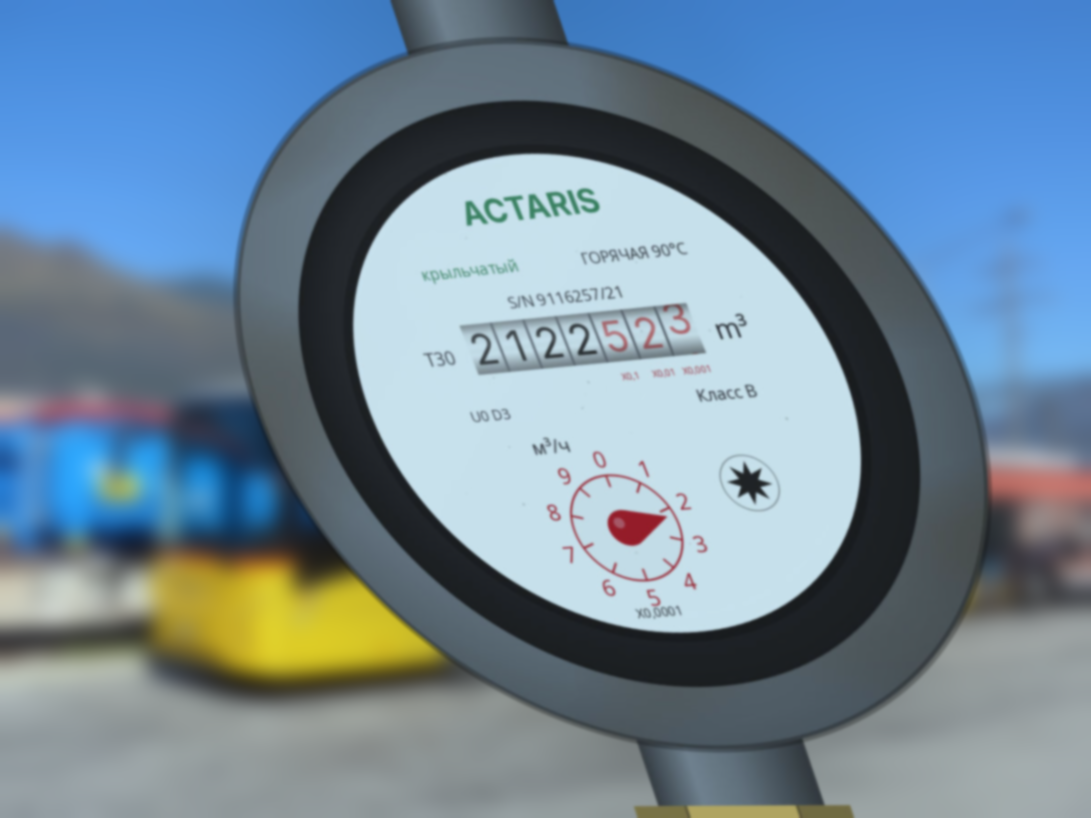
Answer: 2122.5232 m³
